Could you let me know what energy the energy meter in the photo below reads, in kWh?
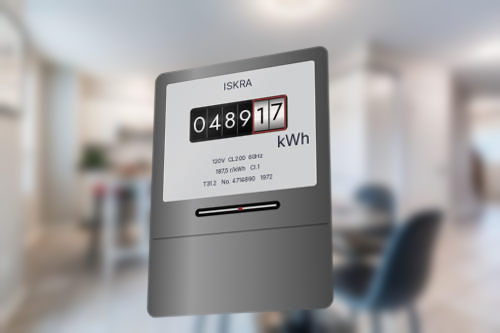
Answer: 489.17 kWh
